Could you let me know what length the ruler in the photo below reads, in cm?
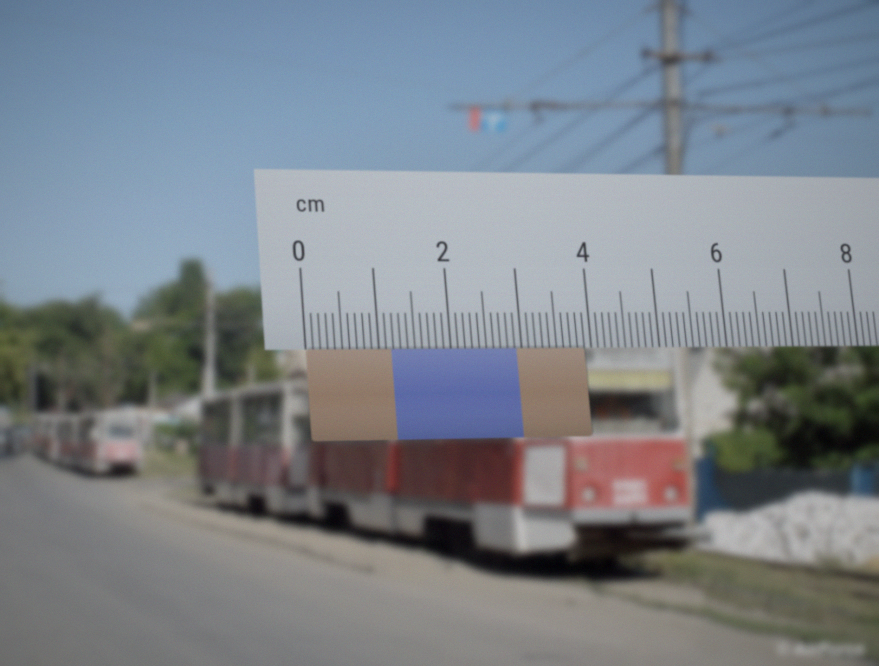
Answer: 3.9 cm
